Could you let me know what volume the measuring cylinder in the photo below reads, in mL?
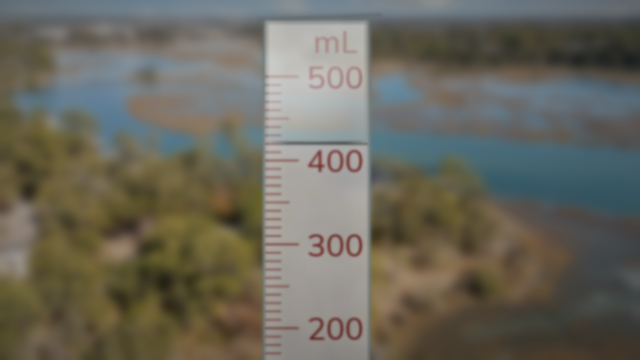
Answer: 420 mL
